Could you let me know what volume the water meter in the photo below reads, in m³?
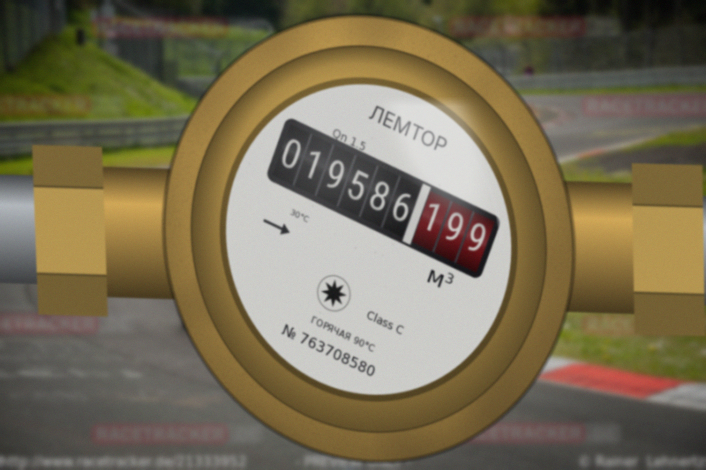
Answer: 19586.199 m³
